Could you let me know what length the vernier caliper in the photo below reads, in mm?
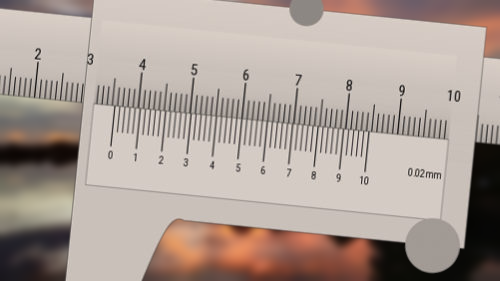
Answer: 35.5 mm
